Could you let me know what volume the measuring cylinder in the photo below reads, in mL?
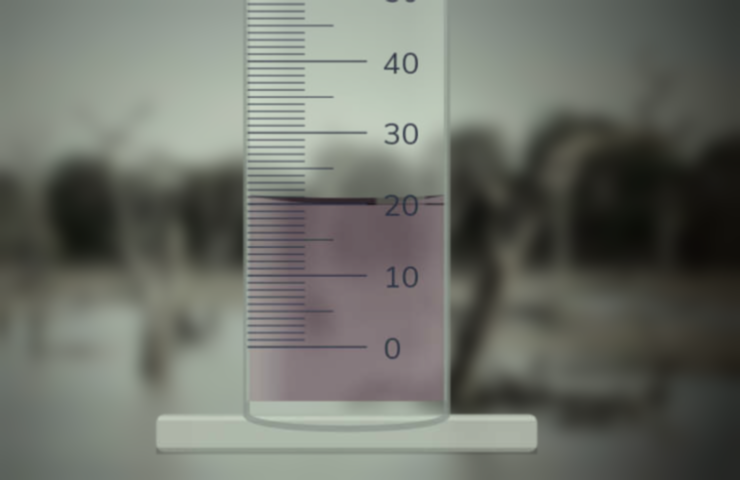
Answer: 20 mL
